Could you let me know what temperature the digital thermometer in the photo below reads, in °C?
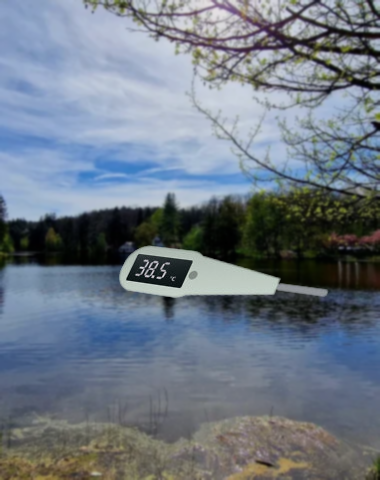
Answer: 38.5 °C
